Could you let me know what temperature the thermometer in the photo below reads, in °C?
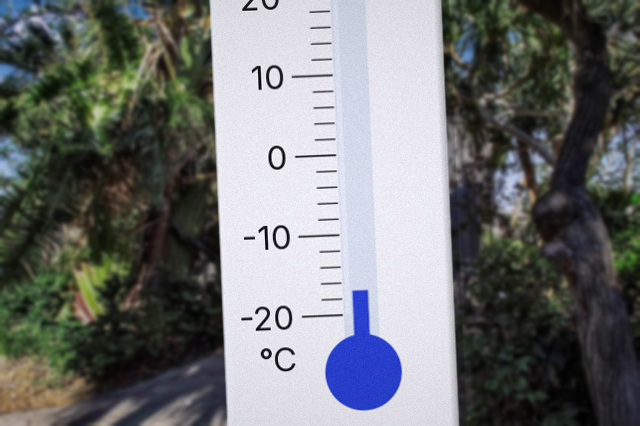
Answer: -17 °C
